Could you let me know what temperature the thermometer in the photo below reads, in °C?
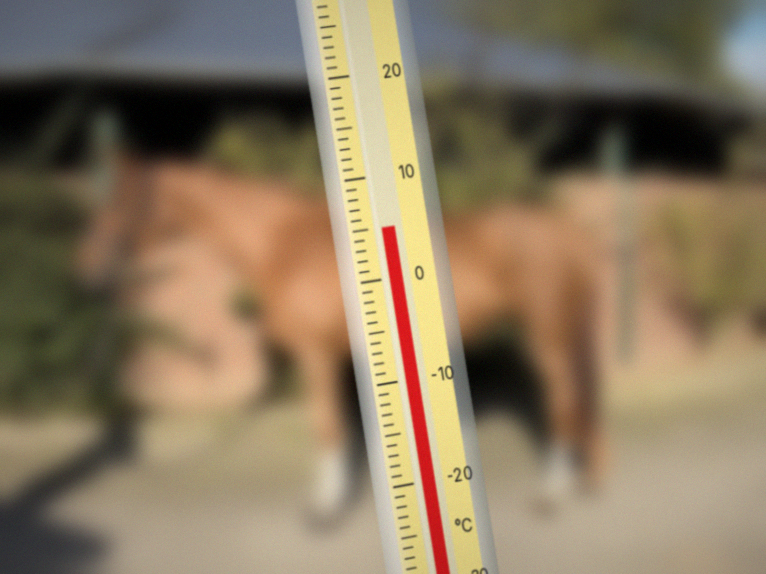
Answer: 5 °C
